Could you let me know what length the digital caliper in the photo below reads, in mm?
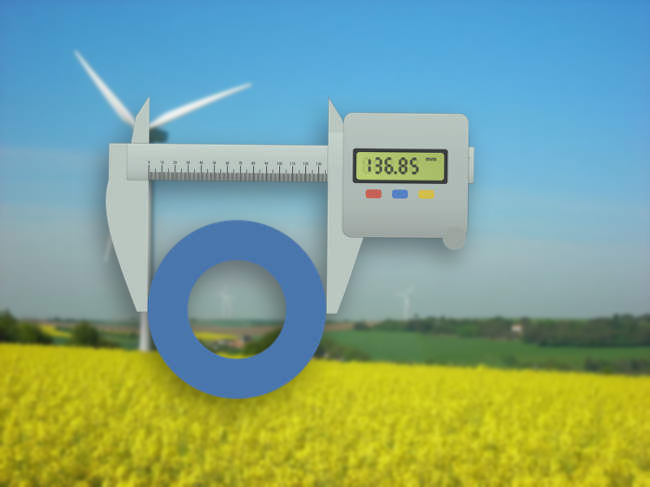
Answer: 136.85 mm
